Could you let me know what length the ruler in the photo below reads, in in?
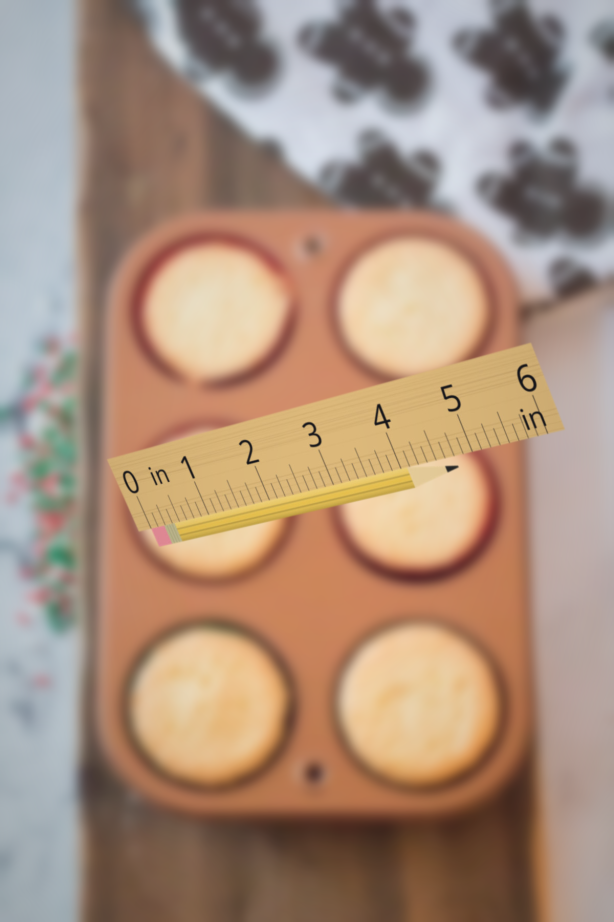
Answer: 4.75 in
